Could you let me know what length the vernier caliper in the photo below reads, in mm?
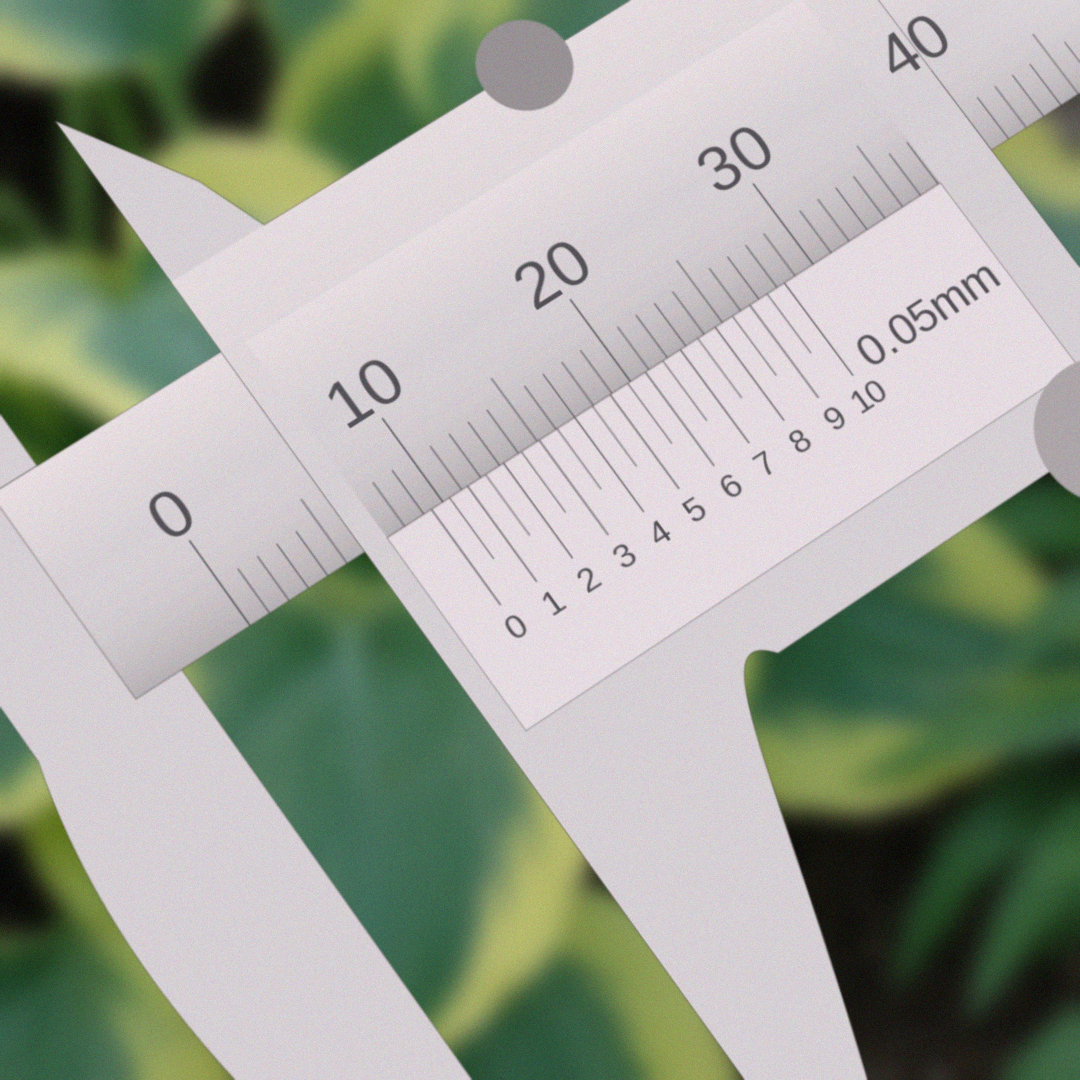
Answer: 9.4 mm
